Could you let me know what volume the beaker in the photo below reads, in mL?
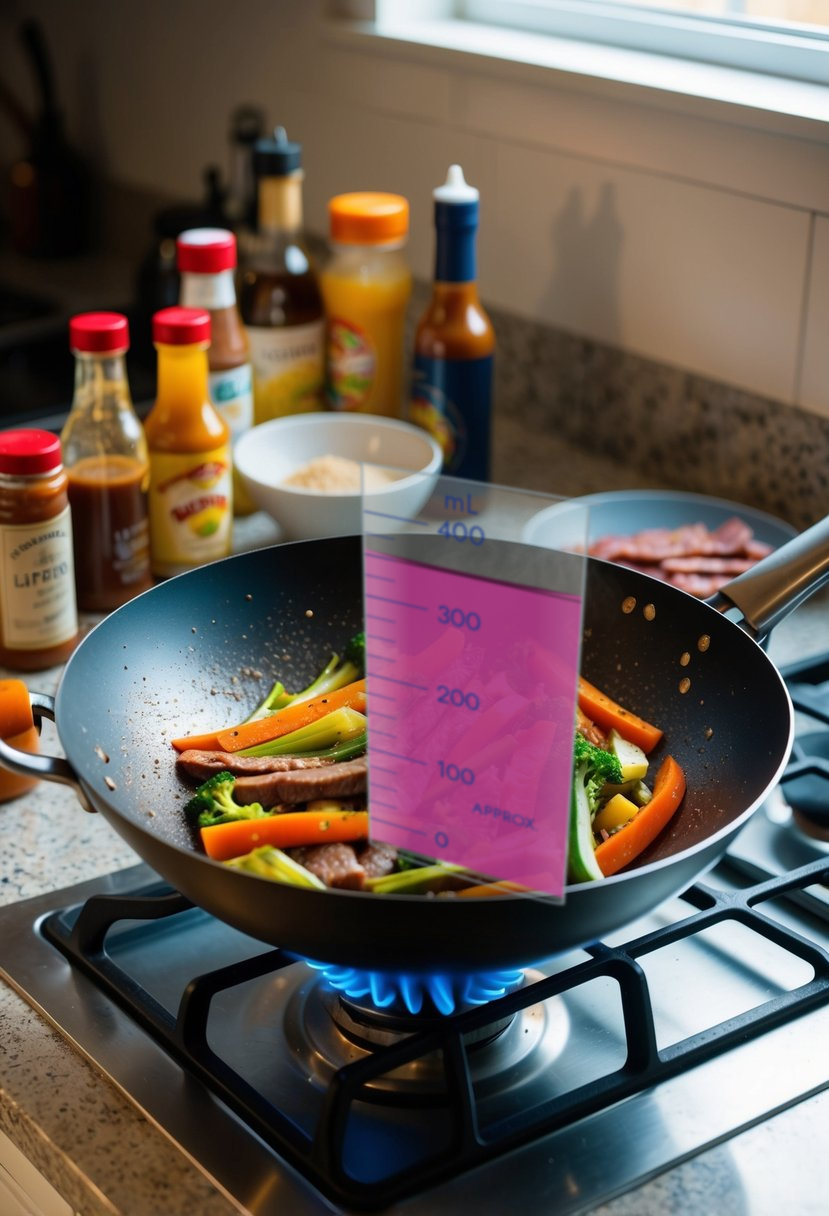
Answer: 350 mL
